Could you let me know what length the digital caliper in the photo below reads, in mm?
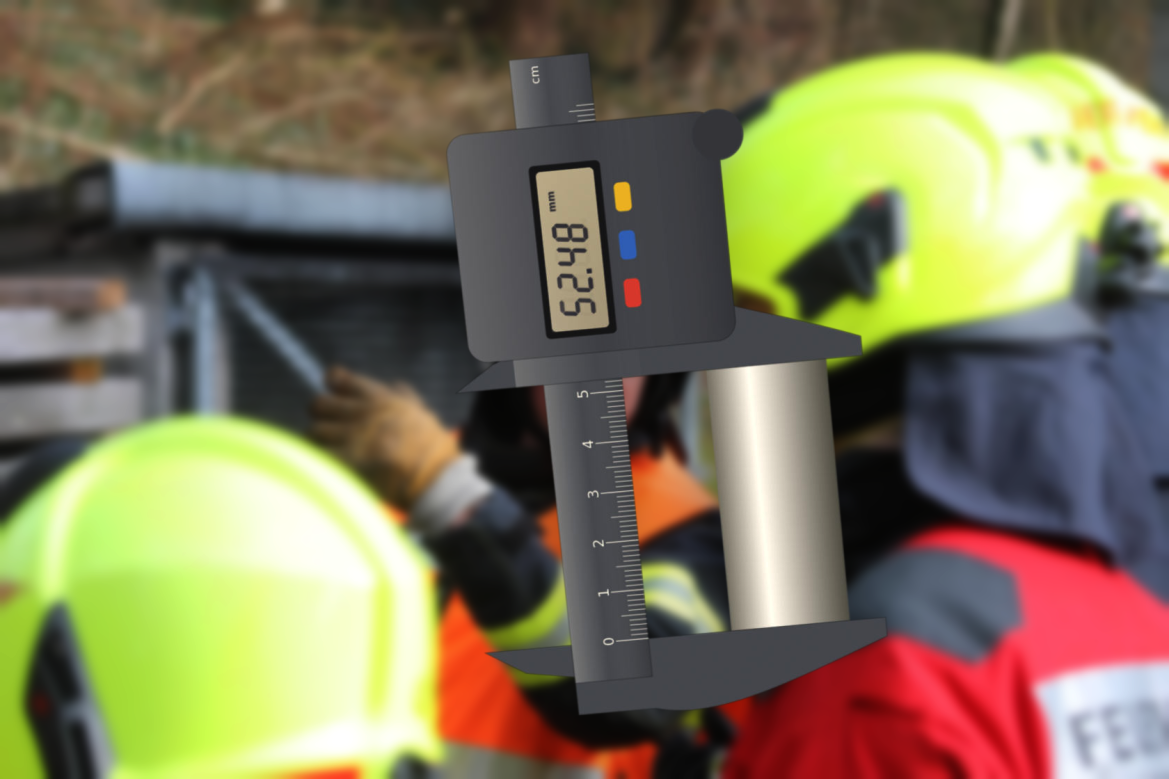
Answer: 52.48 mm
